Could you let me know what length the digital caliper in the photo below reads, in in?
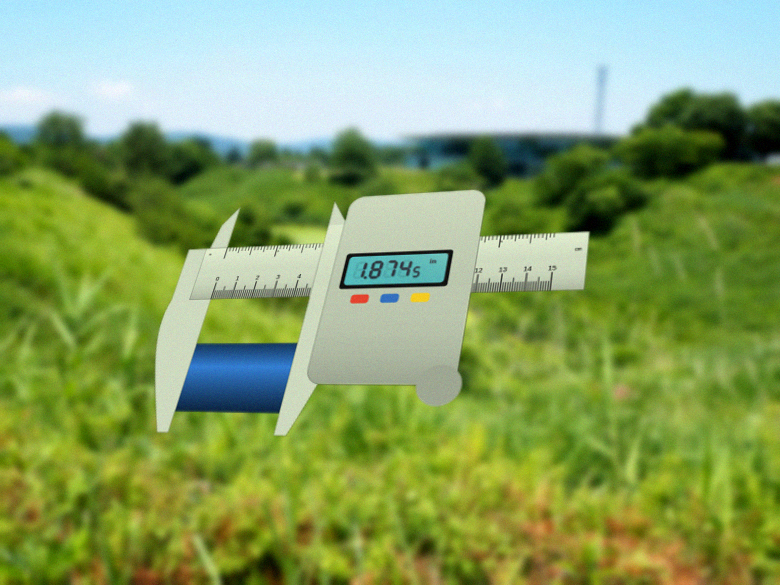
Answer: 1.8745 in
